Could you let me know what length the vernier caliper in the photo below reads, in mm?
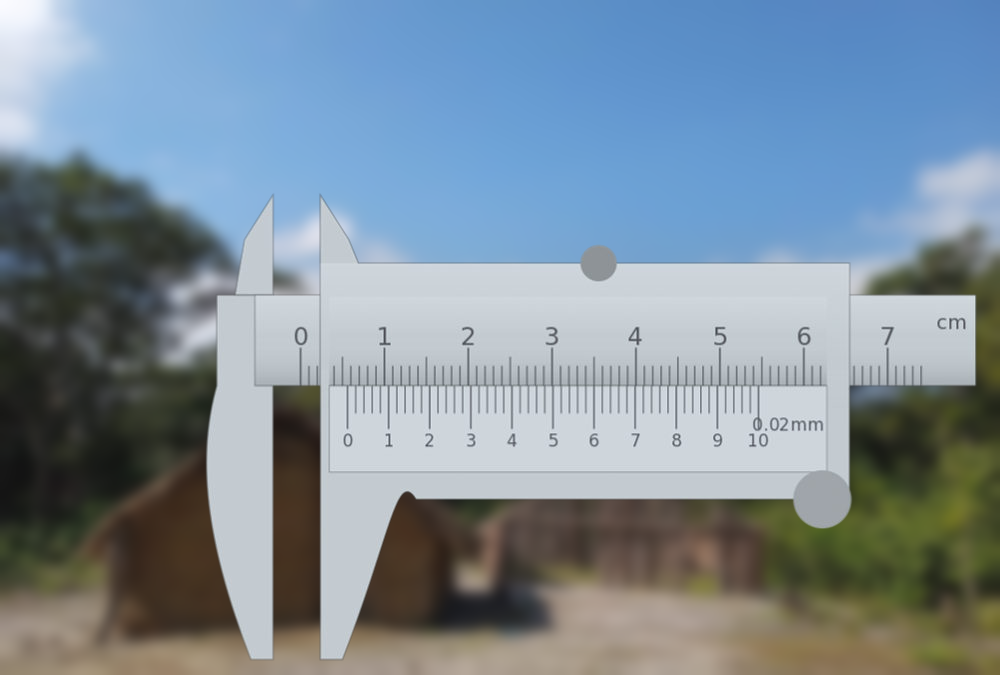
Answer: 5.6 mm
